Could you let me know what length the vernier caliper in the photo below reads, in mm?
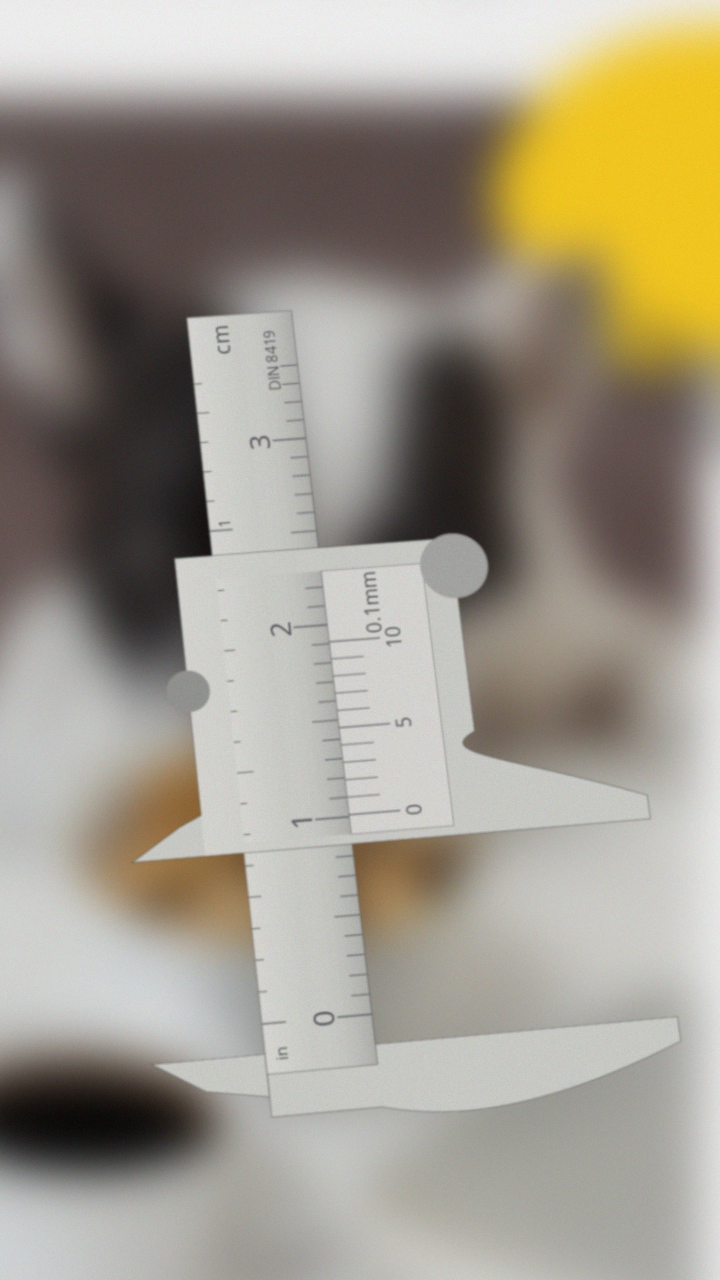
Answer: 10.1 mm
